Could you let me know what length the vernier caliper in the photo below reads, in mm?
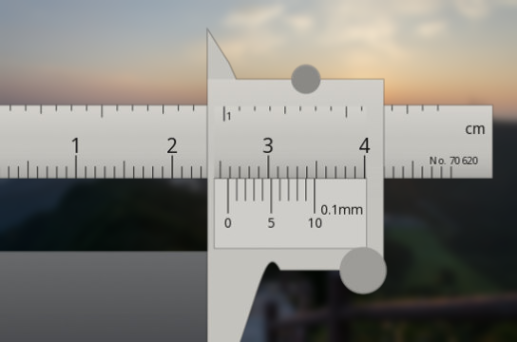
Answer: 25.8 mm
